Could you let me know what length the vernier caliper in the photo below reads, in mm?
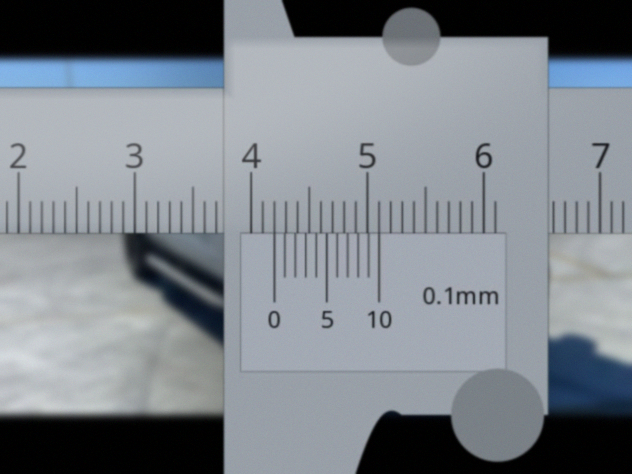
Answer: 42.0 mm
